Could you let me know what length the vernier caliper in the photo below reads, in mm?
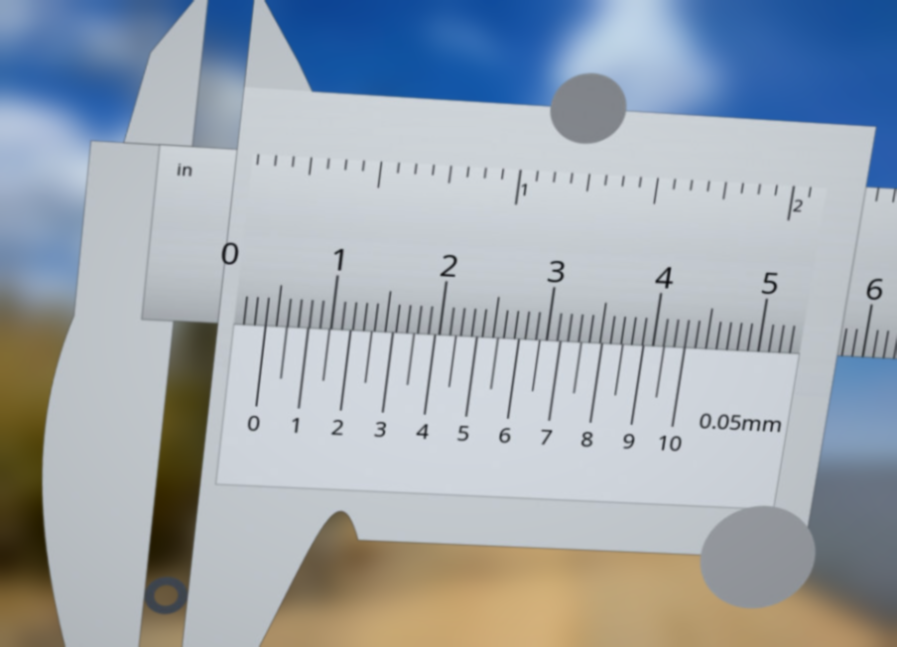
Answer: 4.0 mm
